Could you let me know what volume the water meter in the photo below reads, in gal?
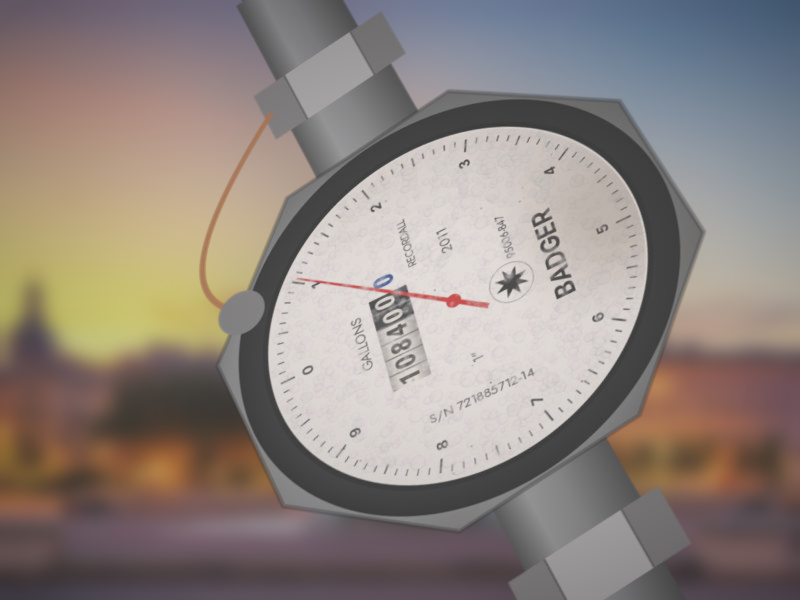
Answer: 1084001.0 gal
